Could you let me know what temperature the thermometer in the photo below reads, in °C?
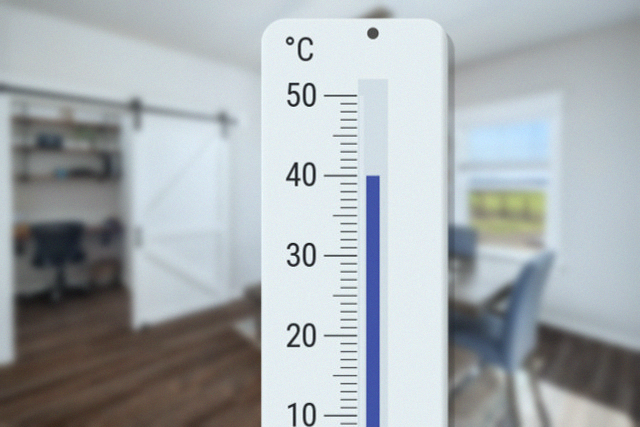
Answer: 40 °C
